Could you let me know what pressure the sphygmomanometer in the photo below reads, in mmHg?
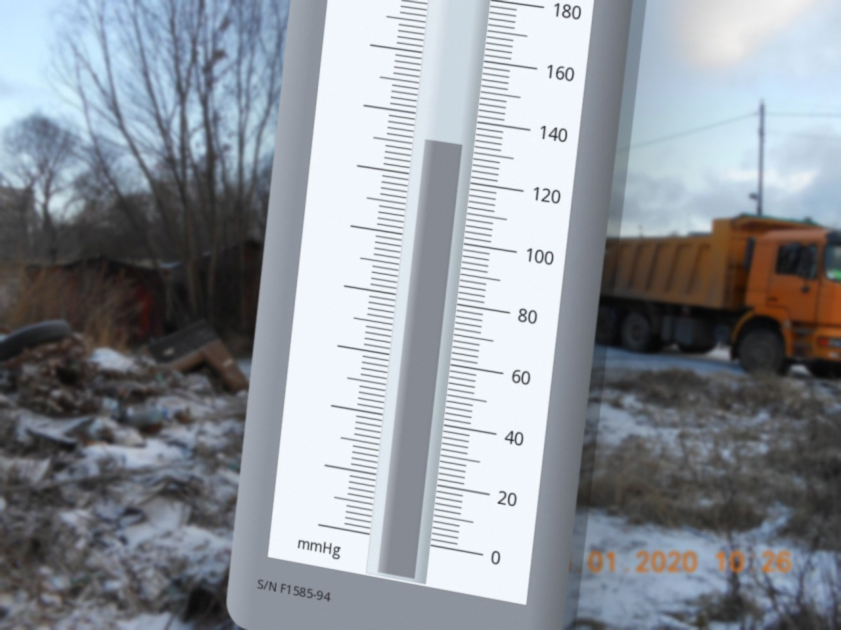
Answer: 132 mmHg
